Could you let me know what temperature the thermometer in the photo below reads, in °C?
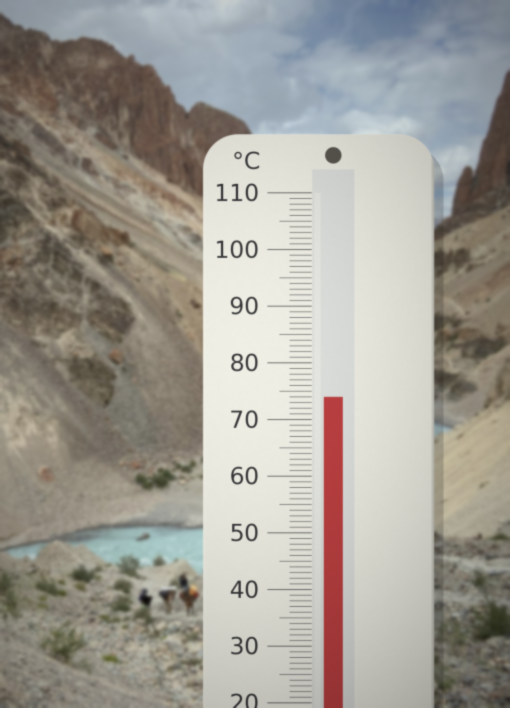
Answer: 74 °C
